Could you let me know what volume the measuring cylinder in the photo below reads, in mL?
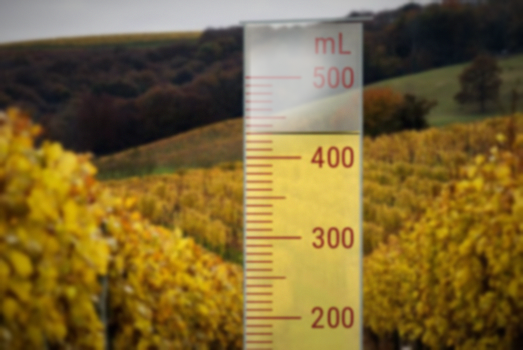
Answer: 430 mL
